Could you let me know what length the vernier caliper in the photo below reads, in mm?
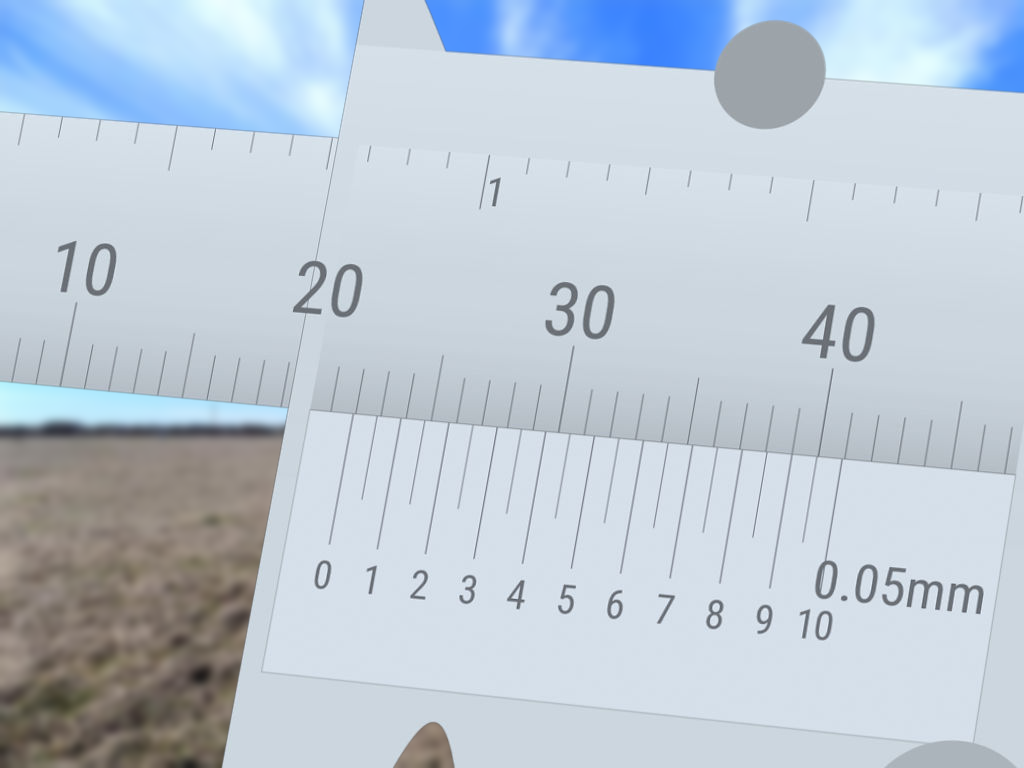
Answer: 21.90 mm
